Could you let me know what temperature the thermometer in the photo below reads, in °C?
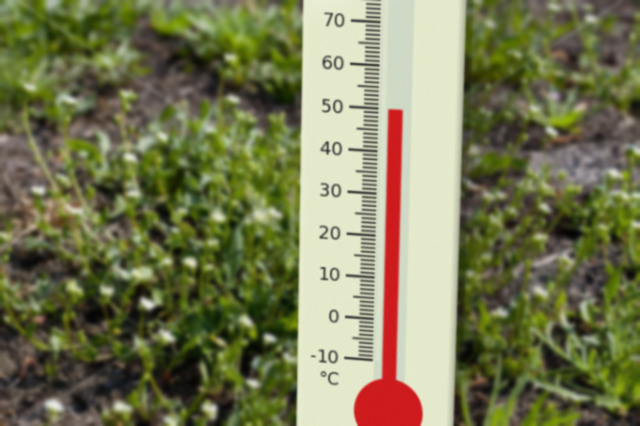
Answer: 50 °C
